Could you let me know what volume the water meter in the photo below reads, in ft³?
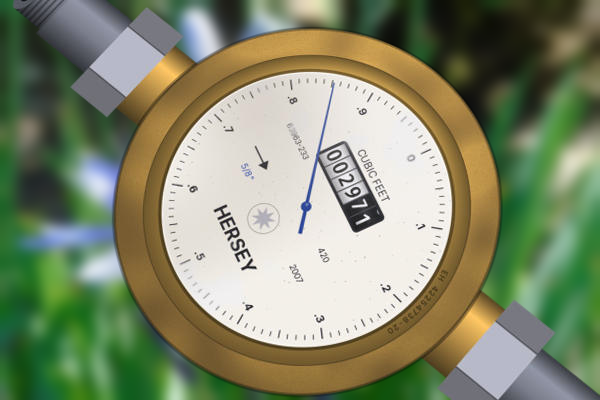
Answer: 2970.85 ft³
